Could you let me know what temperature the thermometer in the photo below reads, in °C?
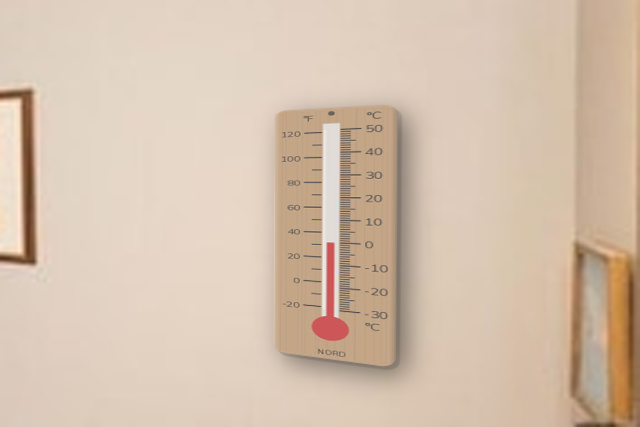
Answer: 0 °C
